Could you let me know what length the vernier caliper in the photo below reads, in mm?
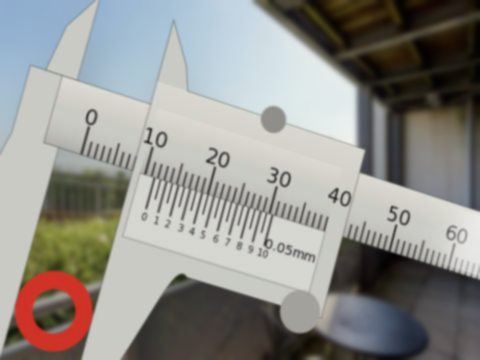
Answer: 11.5 mm
